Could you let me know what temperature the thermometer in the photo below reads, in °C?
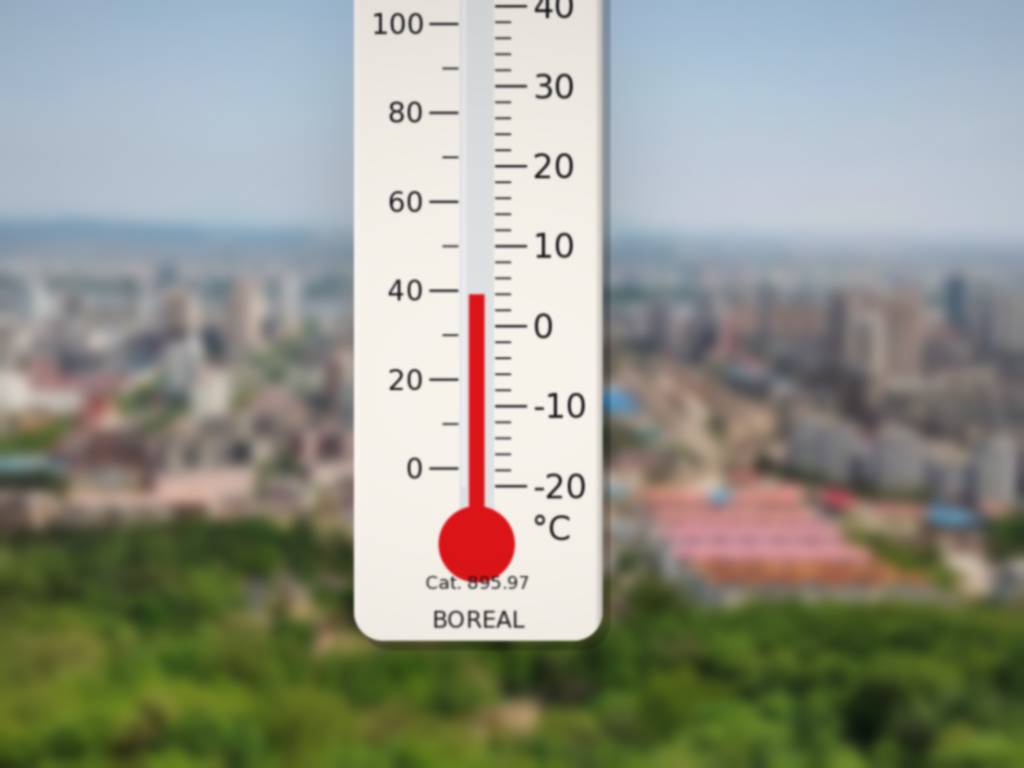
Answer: 4 °C
